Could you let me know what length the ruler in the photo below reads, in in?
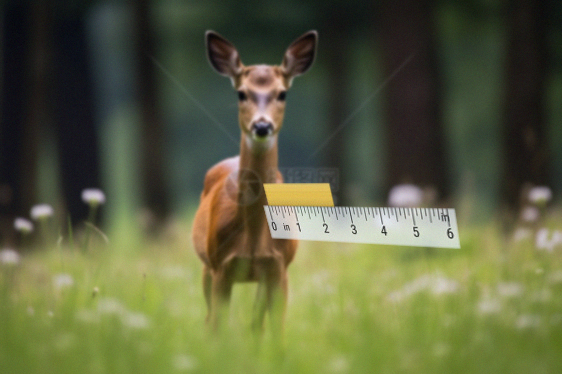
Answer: 2.5 in
